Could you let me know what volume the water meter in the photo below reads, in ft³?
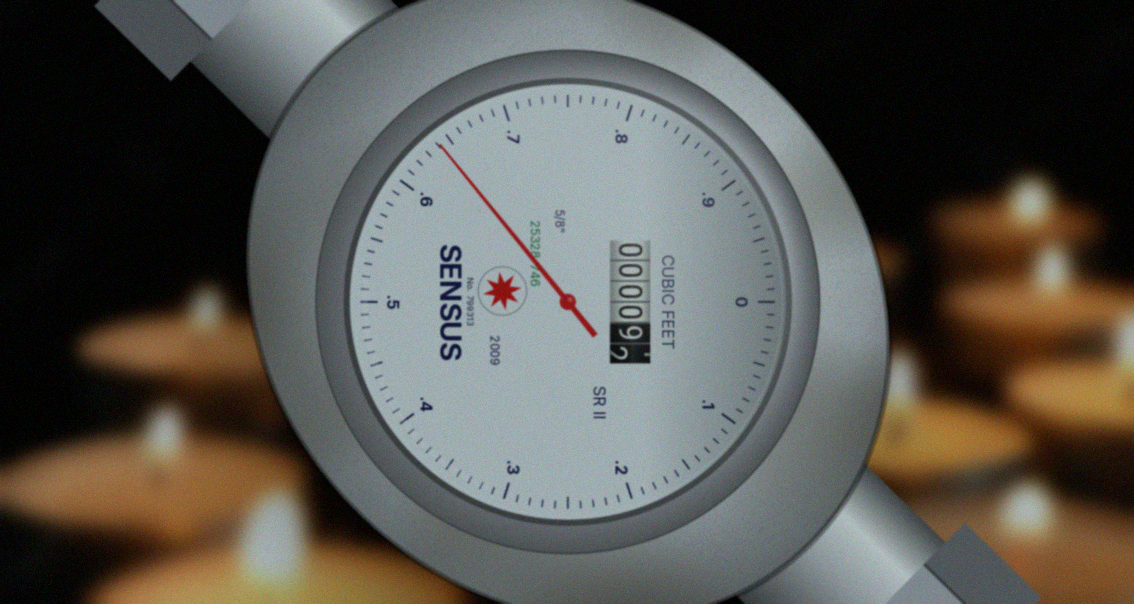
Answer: 91.64 ft³
